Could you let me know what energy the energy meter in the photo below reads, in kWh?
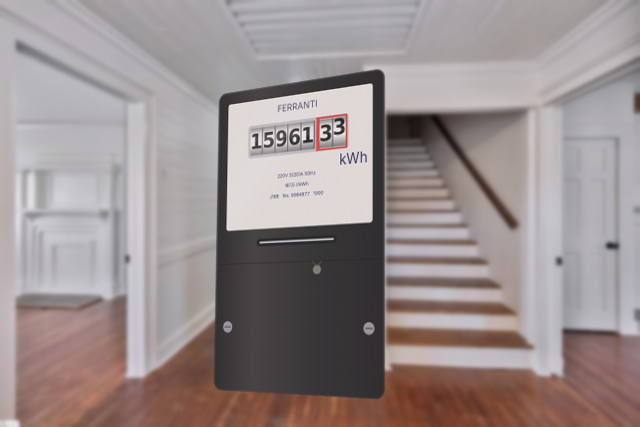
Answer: 15961.33 kWh
